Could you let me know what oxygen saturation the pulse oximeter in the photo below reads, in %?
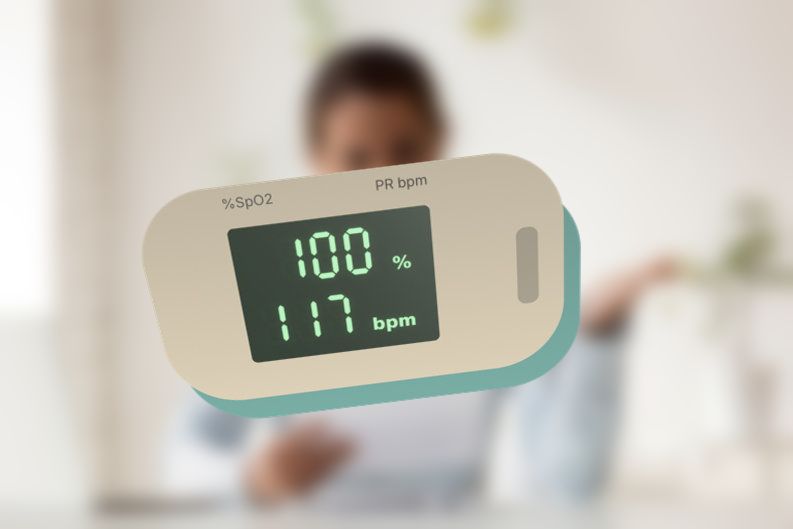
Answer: 100 %
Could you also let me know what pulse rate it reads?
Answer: 117 bpm
